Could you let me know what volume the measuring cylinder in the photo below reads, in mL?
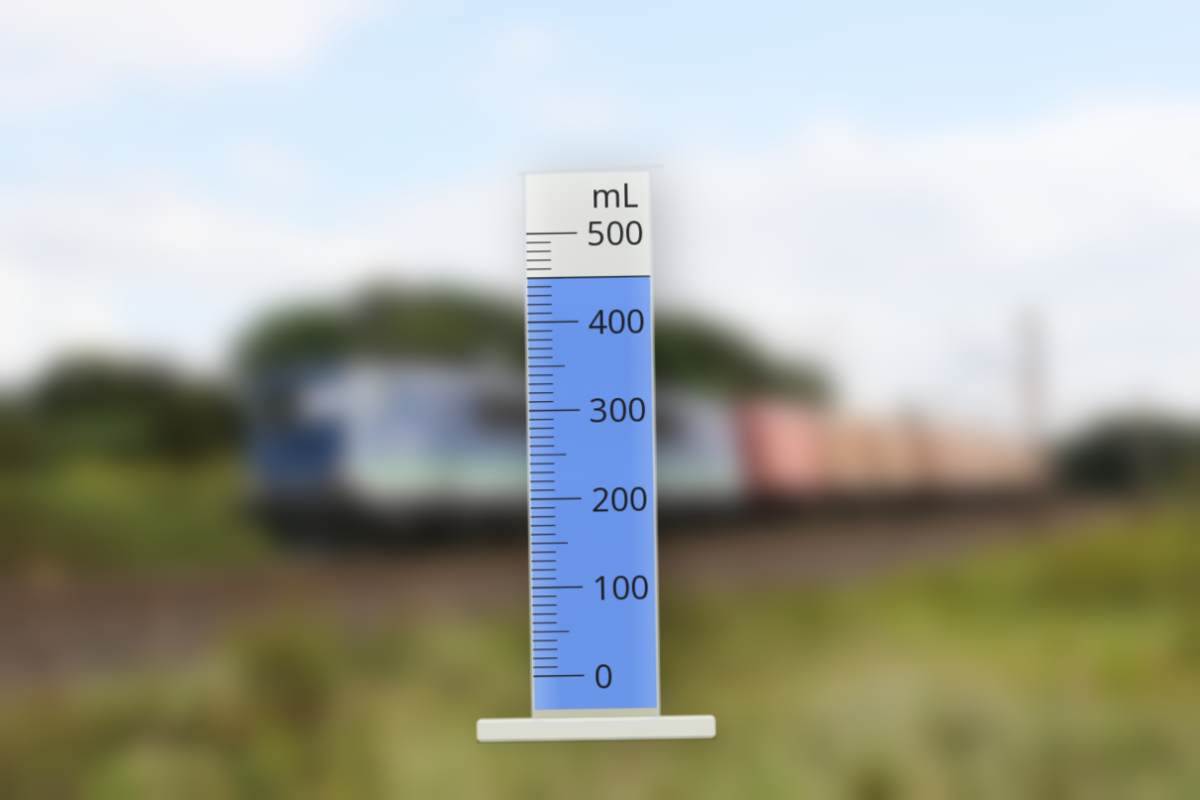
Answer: 450 mL
